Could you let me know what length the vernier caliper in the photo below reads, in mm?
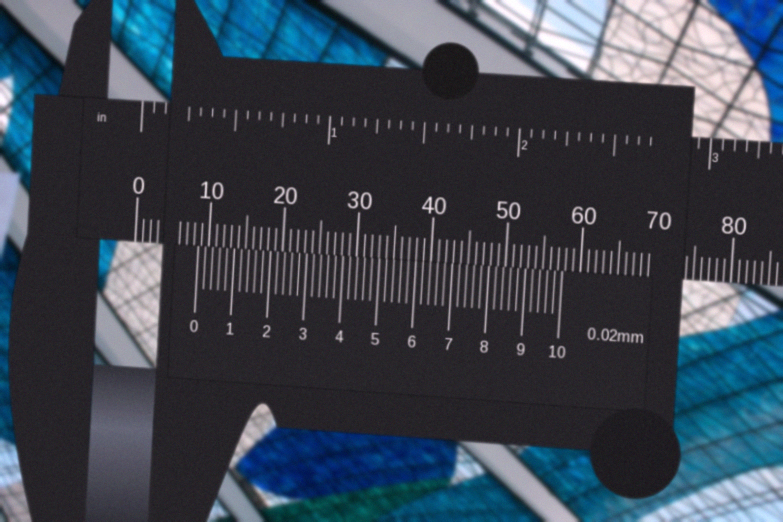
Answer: 8.6 mm
